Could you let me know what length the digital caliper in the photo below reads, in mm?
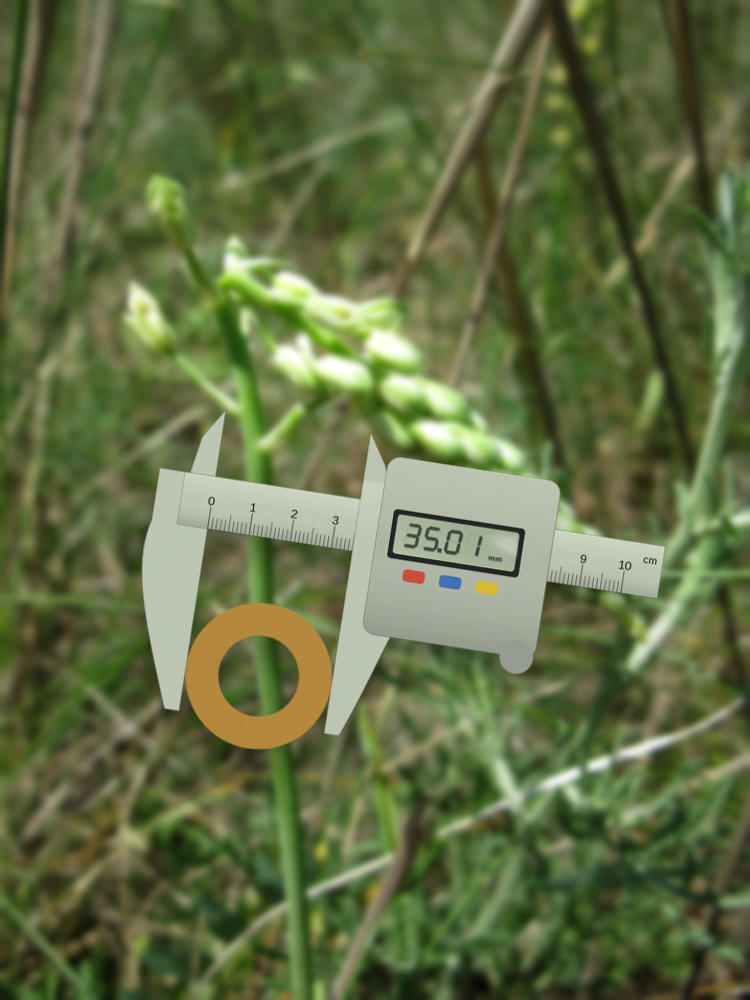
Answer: 35.01 mm
